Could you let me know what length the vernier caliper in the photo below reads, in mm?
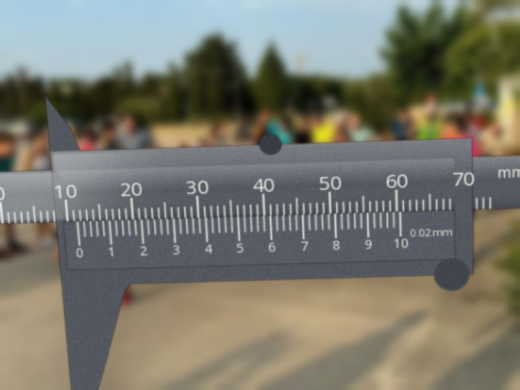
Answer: 11.5 mm
